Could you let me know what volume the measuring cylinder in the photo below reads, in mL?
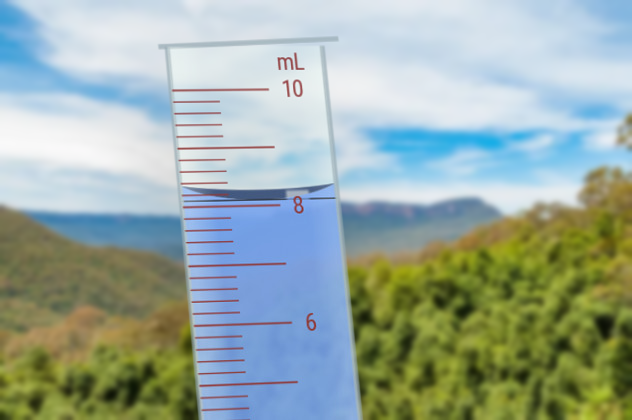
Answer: 8.1 mL
